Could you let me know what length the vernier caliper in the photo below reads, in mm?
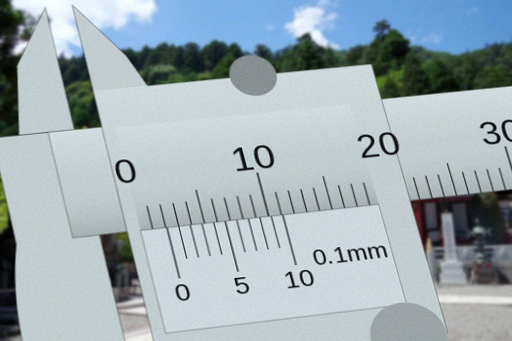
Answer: 2.1 mm
